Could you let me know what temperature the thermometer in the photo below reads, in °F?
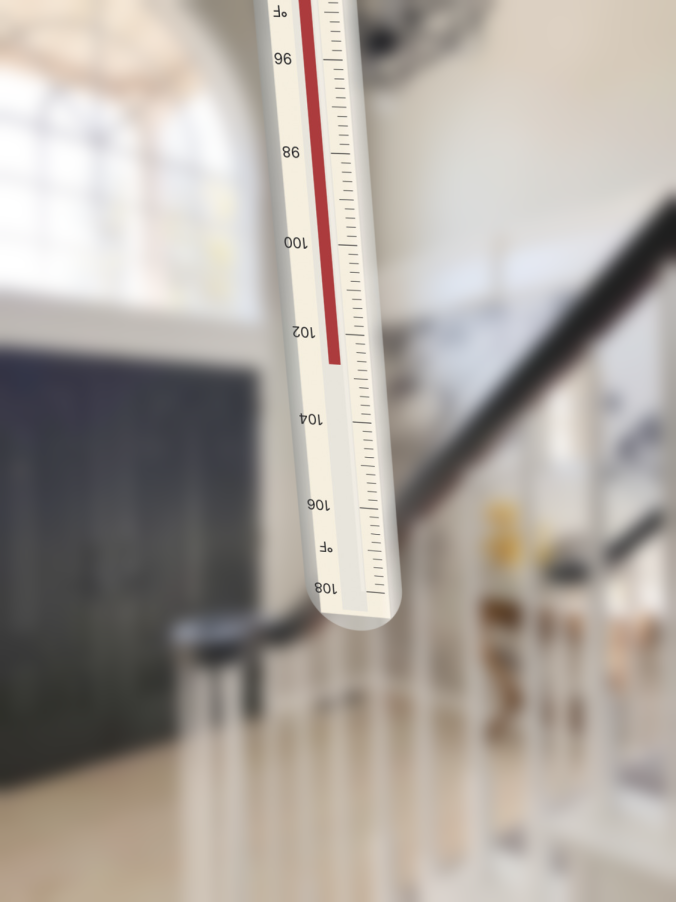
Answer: 102.7 °F
